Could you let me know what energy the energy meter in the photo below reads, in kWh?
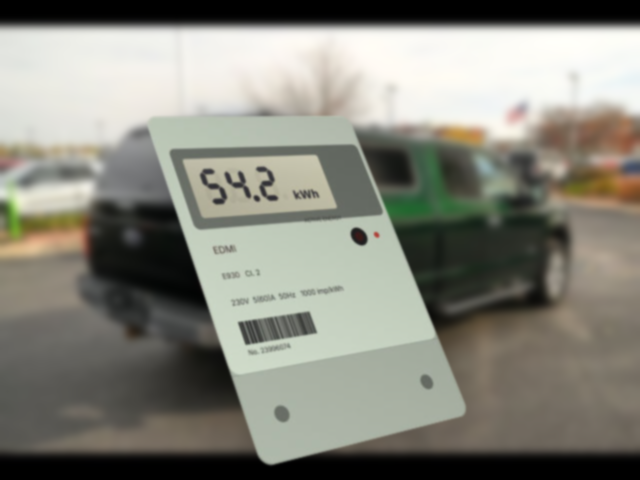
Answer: 54.2 kWh
